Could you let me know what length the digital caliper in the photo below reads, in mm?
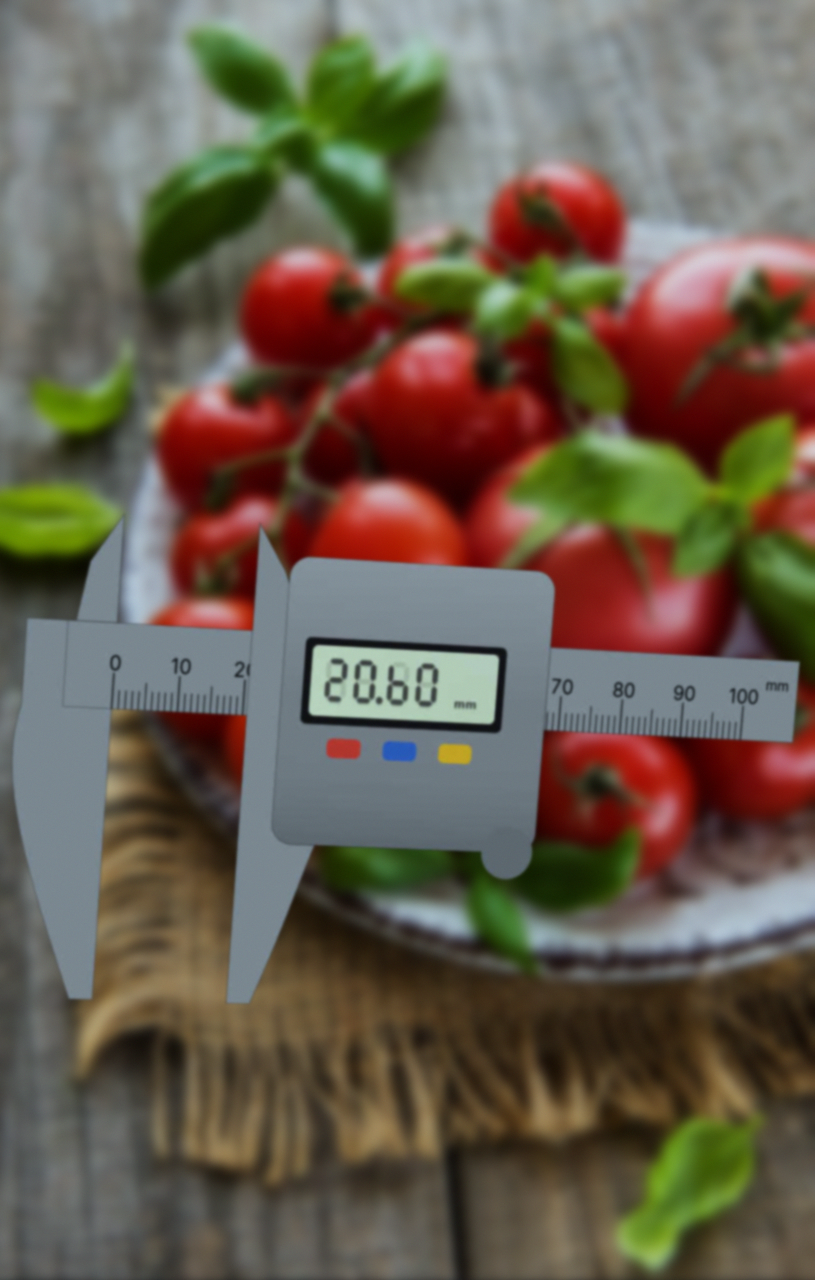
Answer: 20.60 mm
